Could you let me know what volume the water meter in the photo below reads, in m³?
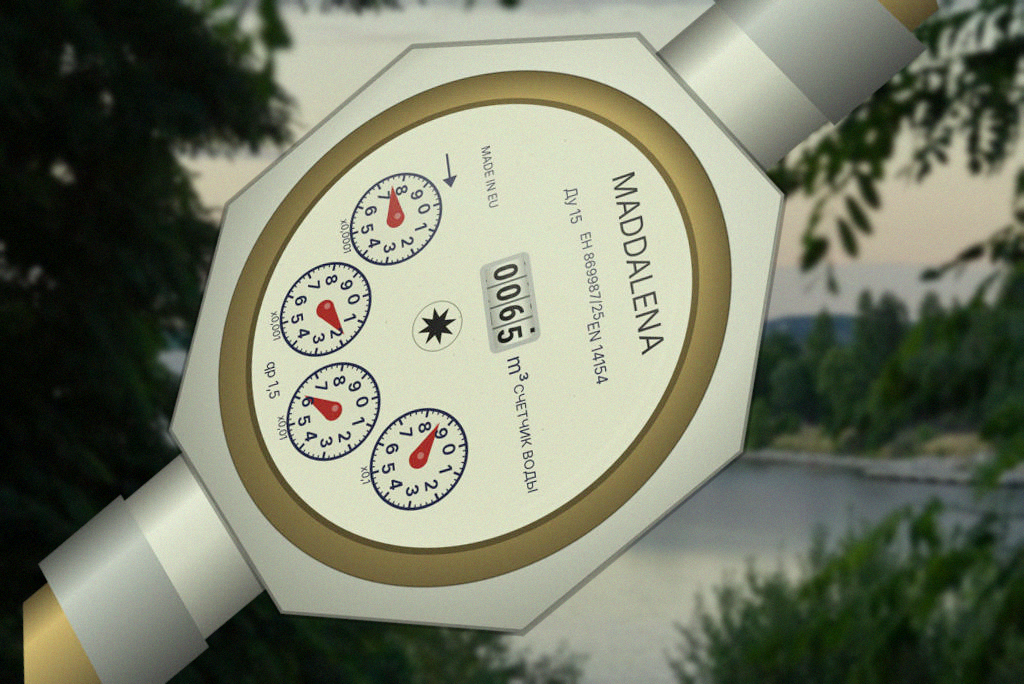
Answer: 64.8617 m³
